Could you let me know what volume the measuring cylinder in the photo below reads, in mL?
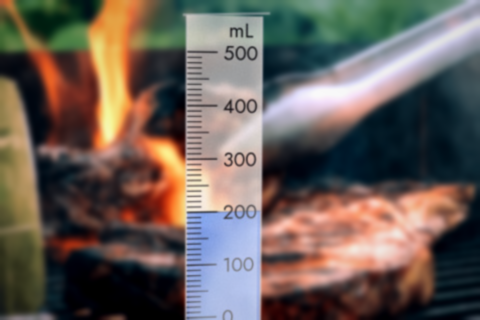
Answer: 200 mL
